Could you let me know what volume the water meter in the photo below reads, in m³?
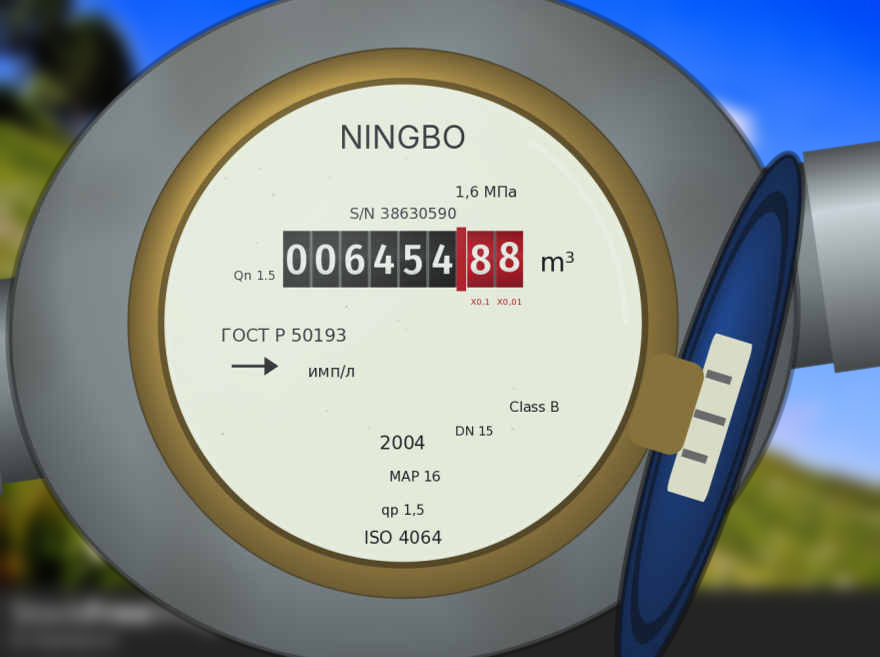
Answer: 6454.88 m³
